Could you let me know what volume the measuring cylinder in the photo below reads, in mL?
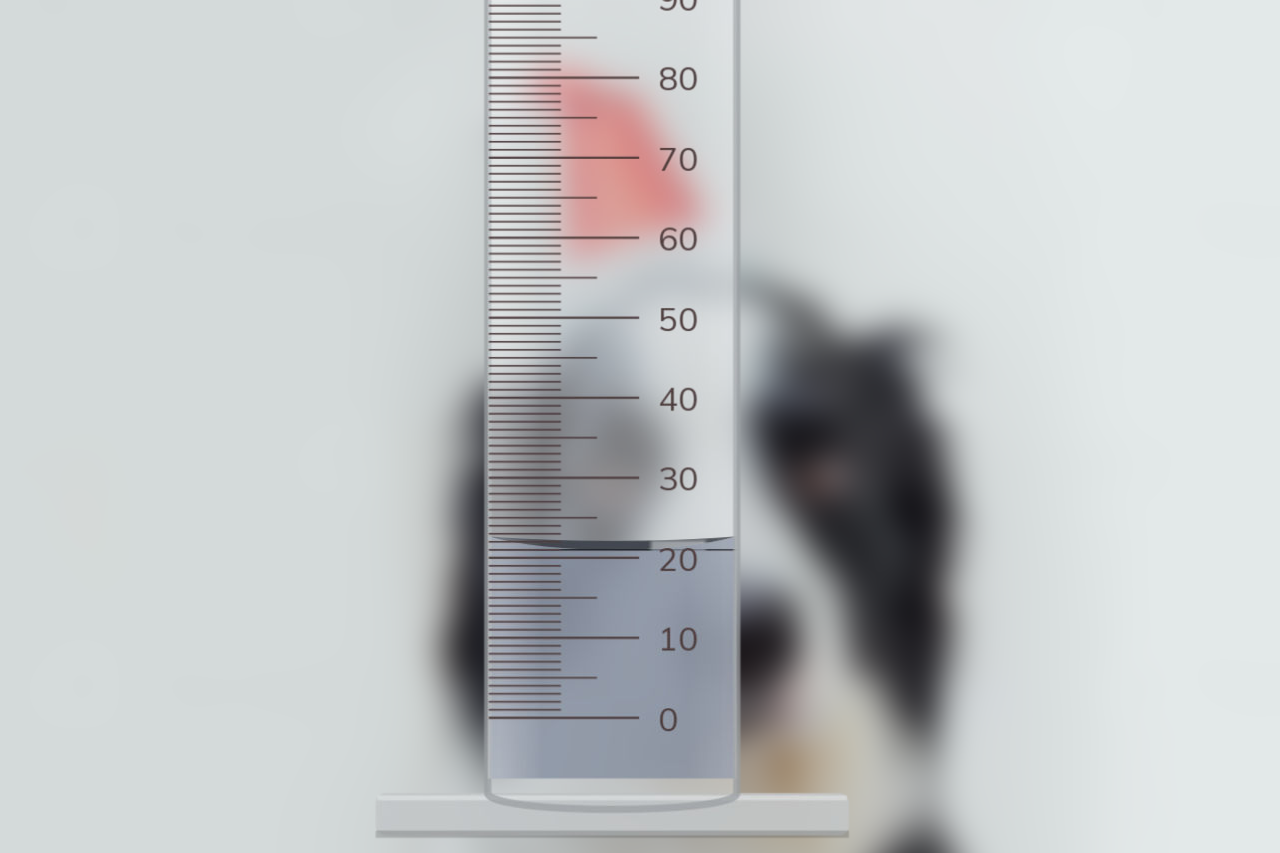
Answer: 21 mL
